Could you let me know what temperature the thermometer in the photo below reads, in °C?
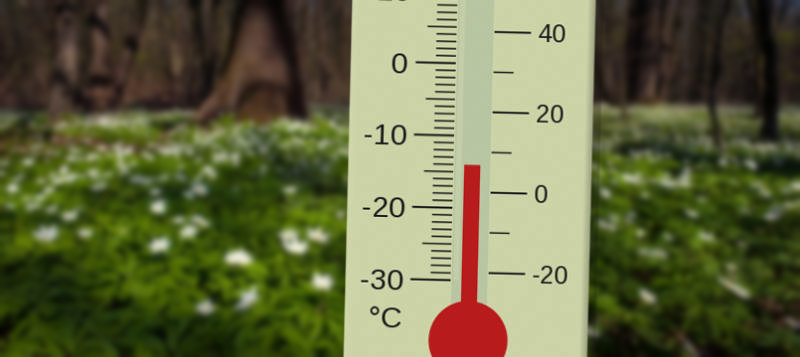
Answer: -14 °C
